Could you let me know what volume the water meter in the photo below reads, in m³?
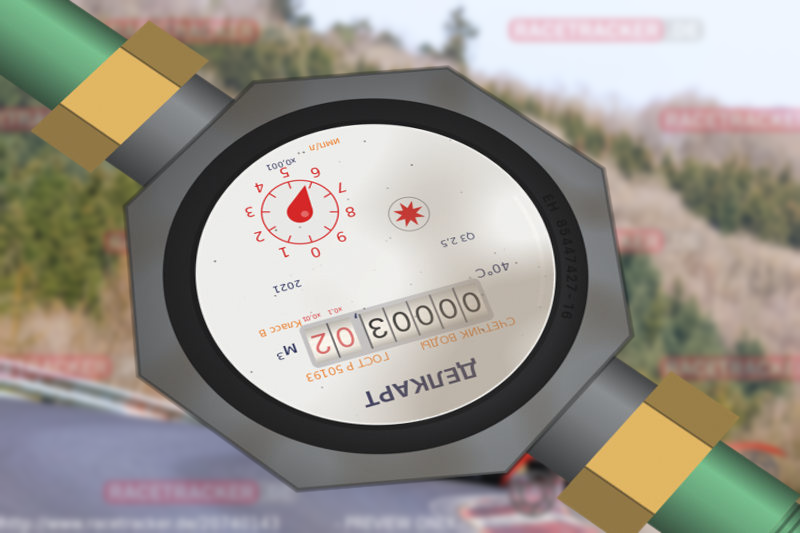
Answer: 3.025 m³
